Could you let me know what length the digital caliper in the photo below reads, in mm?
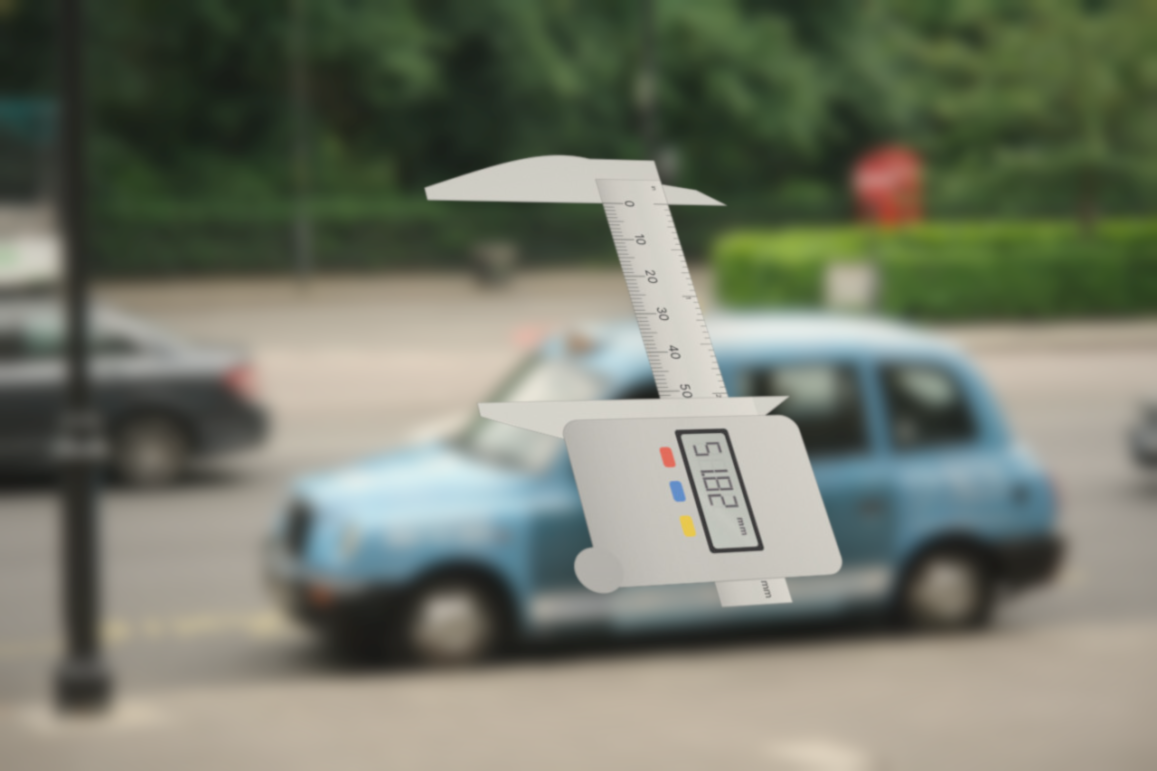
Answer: 51.82 mm
